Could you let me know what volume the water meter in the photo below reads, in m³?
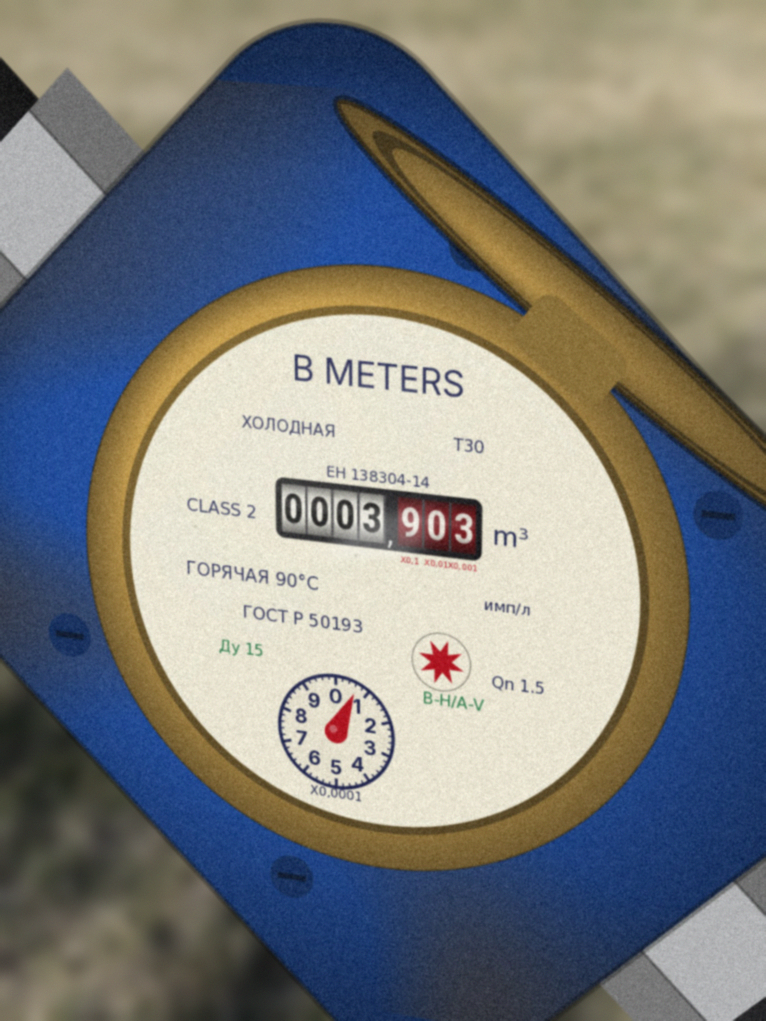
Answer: 3.9030 m³
